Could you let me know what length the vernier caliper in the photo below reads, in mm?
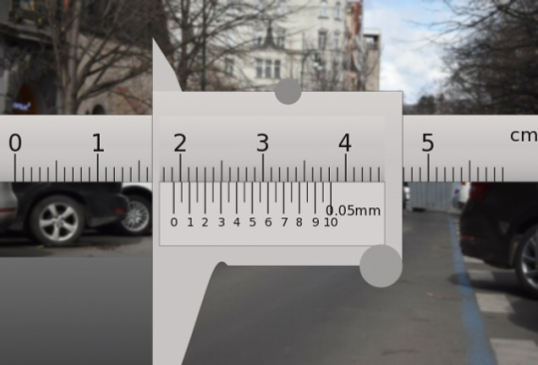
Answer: 19.2 mm
